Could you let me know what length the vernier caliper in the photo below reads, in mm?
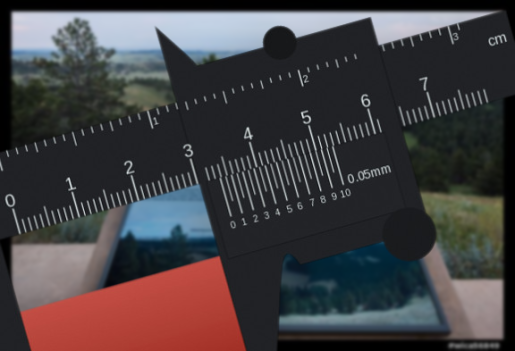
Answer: 33.8 mm
